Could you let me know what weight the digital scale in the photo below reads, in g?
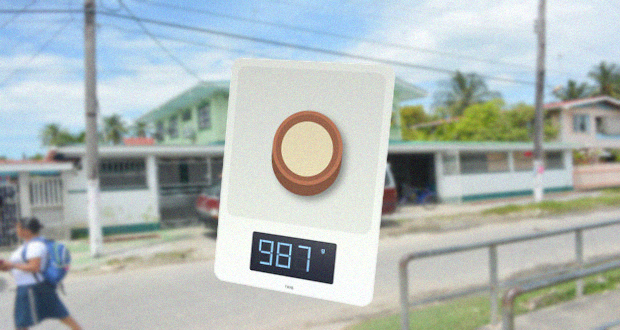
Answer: 987 g
